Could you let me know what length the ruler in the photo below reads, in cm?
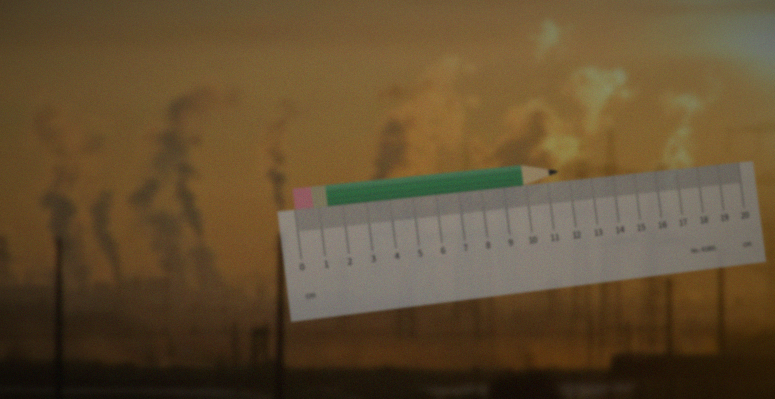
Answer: 11.5 cm
